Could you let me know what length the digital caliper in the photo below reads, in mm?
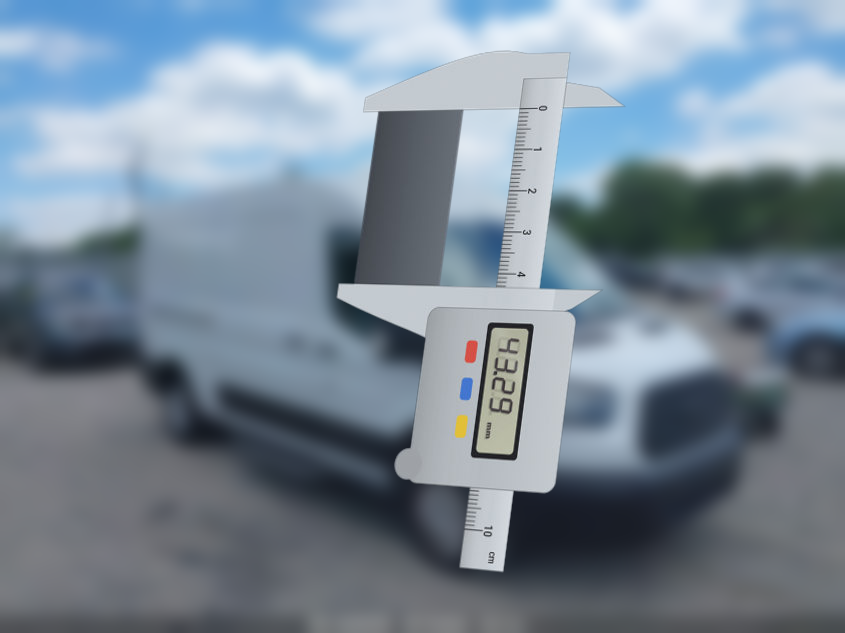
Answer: 43.29 mm
